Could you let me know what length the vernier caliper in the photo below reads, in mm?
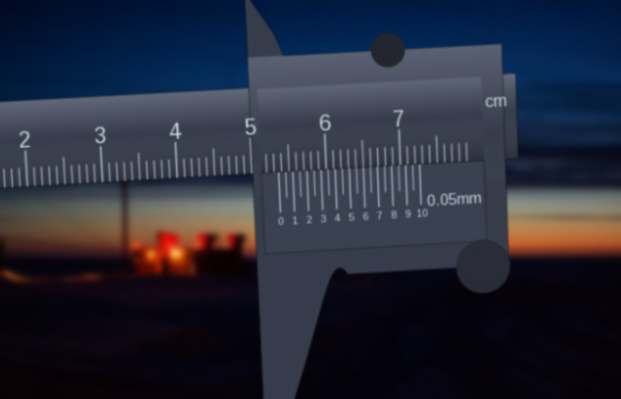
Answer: 53.6 mm
